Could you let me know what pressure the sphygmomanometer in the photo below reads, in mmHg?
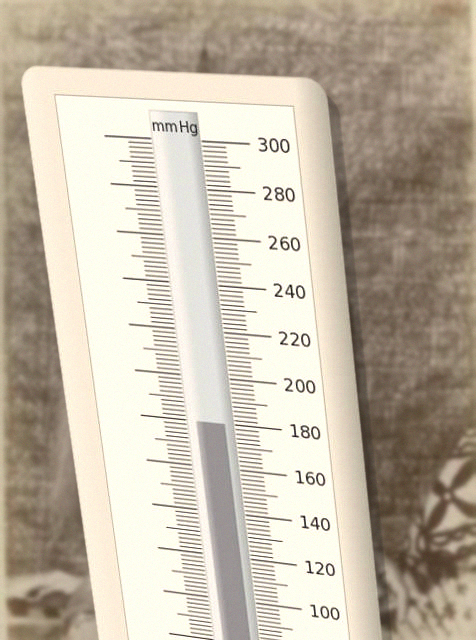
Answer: 180 mmHg
